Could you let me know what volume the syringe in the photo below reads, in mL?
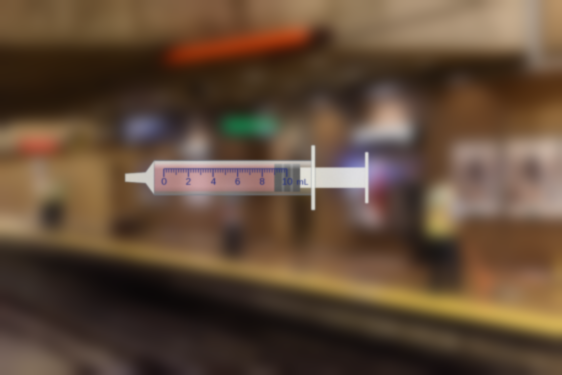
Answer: 9 mL
